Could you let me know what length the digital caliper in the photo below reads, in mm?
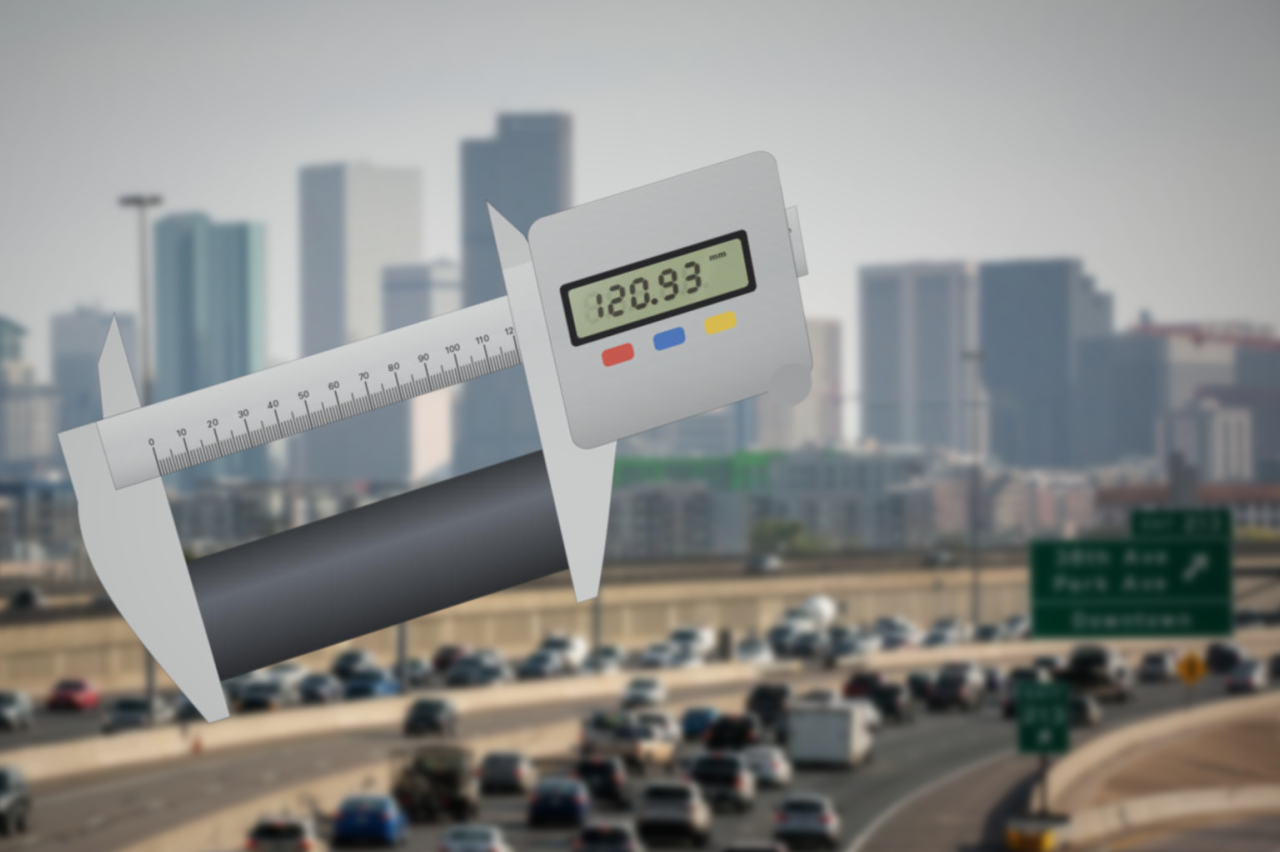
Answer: 120.93 mm
